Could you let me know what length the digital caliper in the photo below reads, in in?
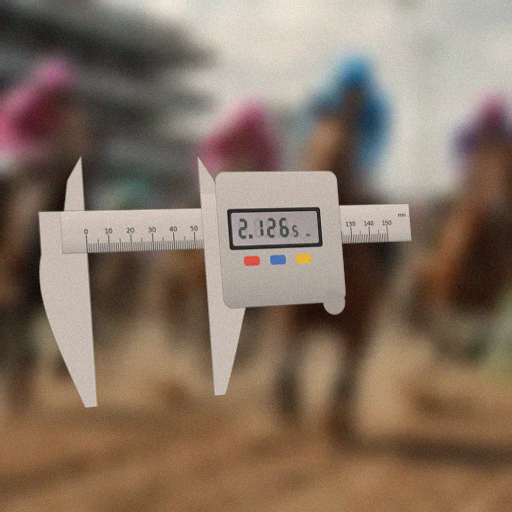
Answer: 2.1265 in
